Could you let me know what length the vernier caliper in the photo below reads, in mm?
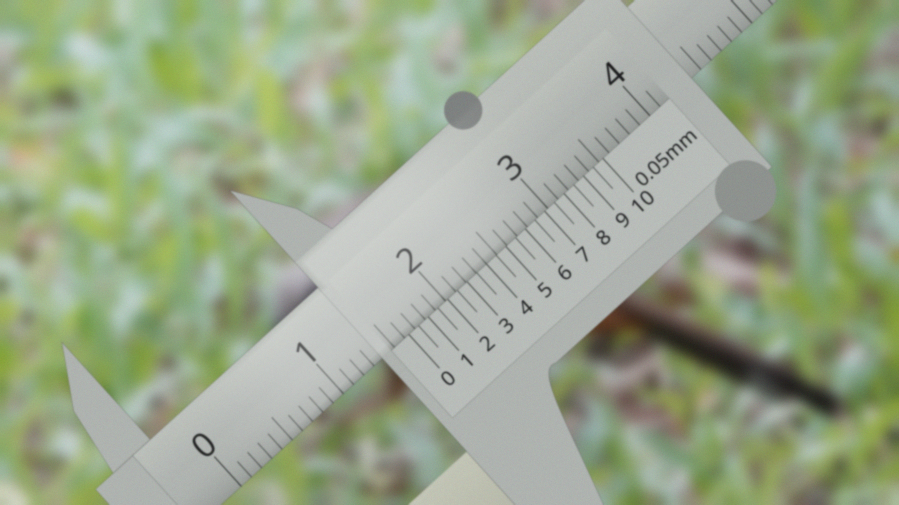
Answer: 16.4 mm
